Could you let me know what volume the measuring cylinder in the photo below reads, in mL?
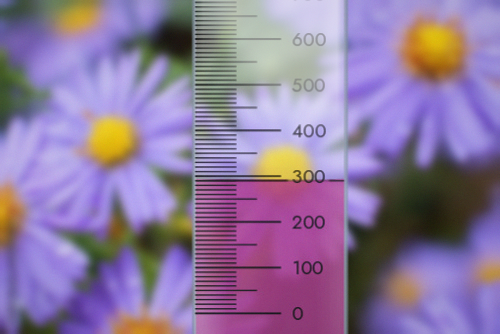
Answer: 290 mL
